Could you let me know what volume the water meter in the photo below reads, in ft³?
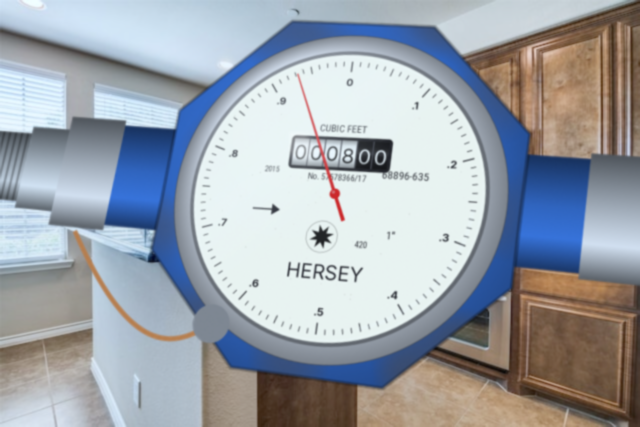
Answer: 799.93 ft³
